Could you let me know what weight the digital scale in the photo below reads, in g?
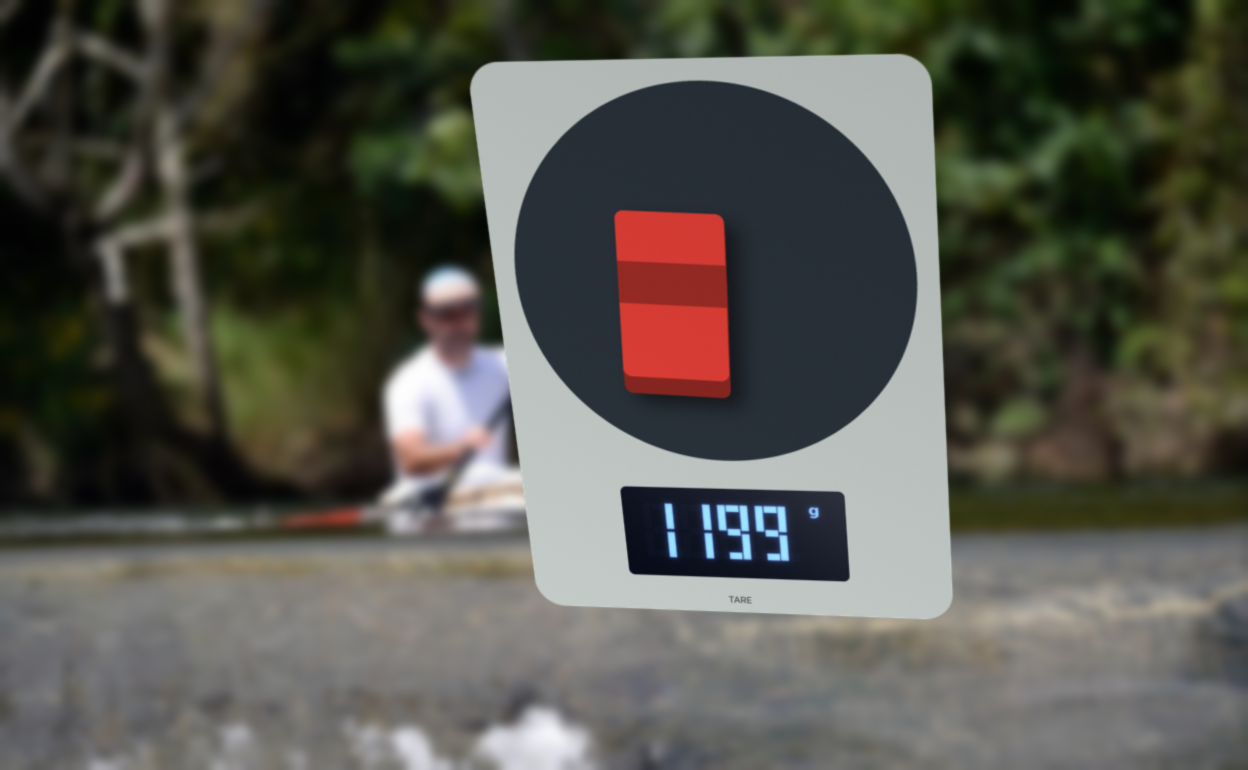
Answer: 1199 g
